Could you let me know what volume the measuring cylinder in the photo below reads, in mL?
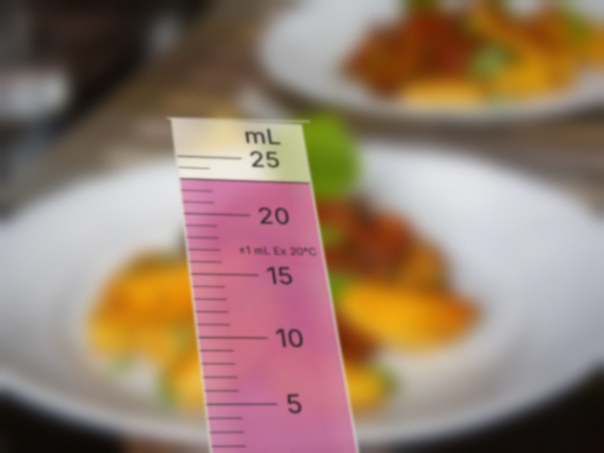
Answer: 23 mL
